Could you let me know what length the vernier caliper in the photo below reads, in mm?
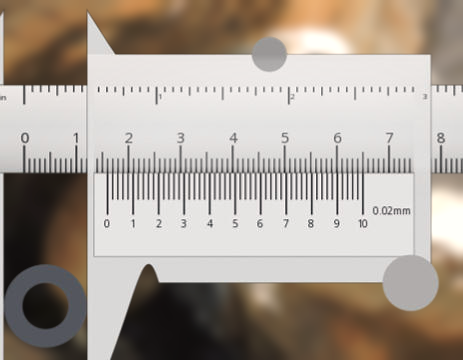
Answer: 16.0 mm
